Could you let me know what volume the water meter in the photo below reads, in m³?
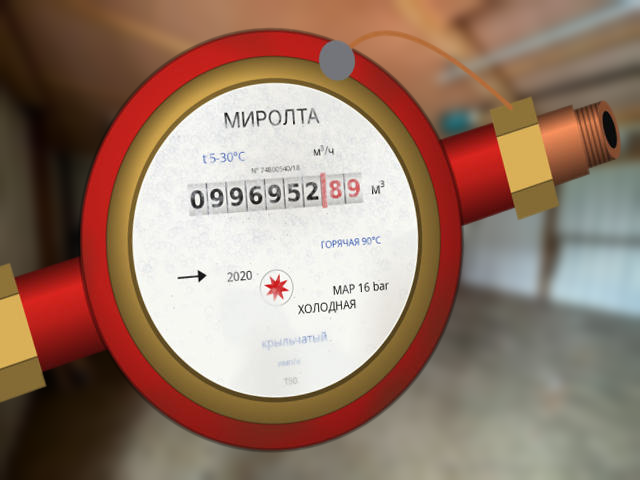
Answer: 996952.89 m³
